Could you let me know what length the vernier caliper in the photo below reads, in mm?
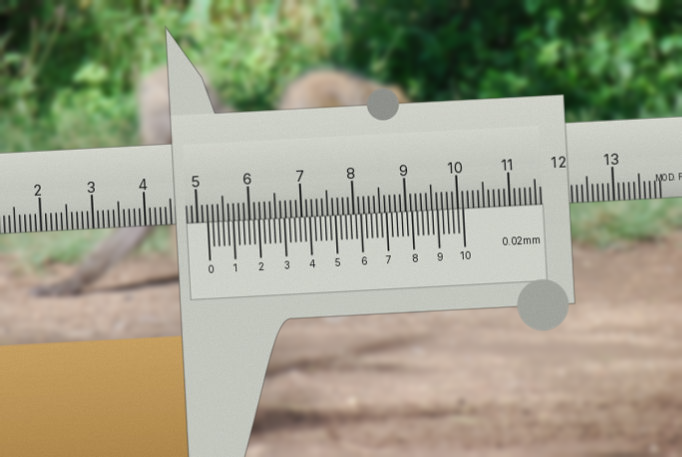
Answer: 52.0 mm
